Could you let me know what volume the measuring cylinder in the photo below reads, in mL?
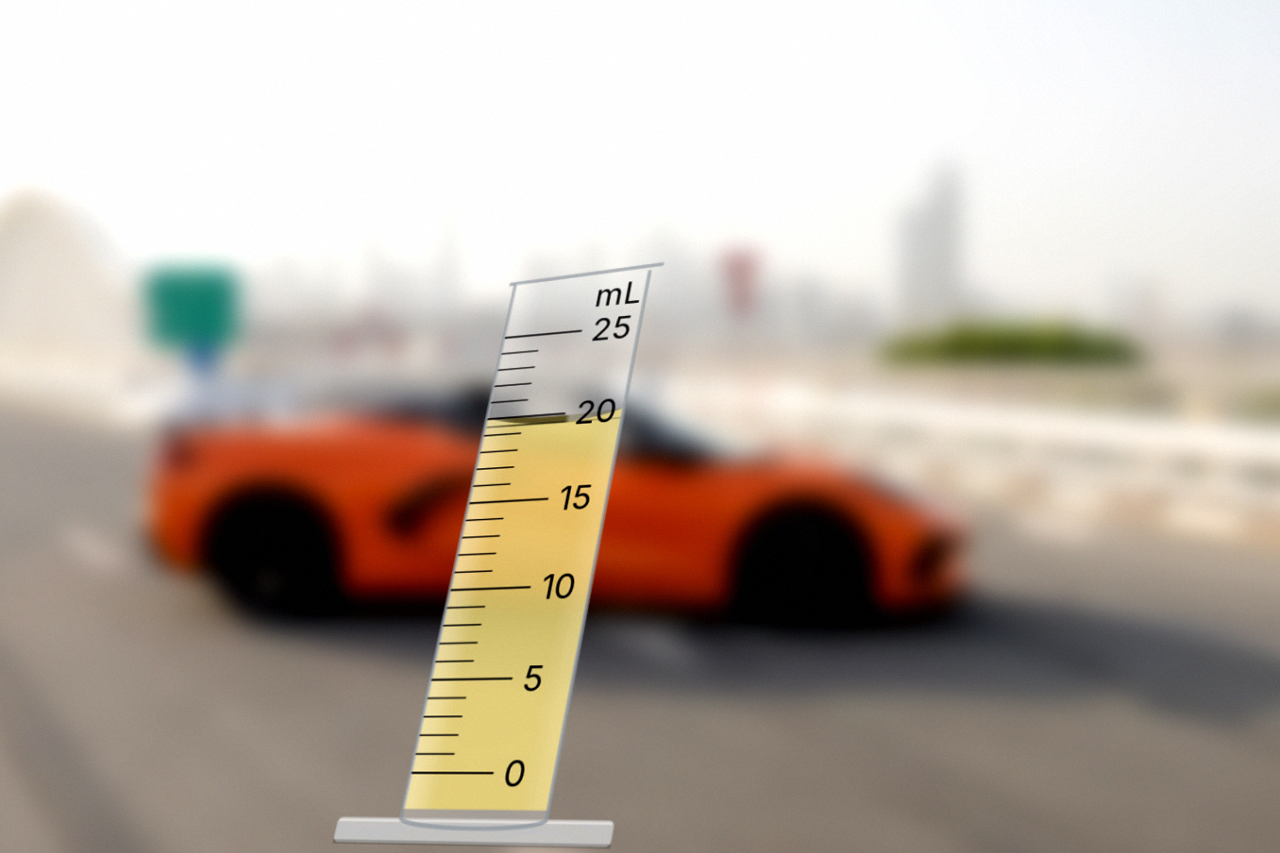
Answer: 19.5 mL
